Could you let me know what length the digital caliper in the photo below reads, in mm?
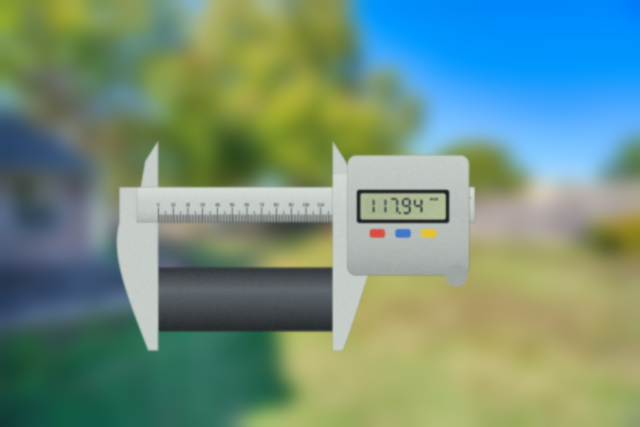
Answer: 117.94 mm
